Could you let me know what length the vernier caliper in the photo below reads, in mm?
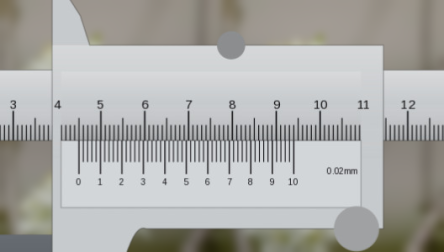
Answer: 45.0 mm
